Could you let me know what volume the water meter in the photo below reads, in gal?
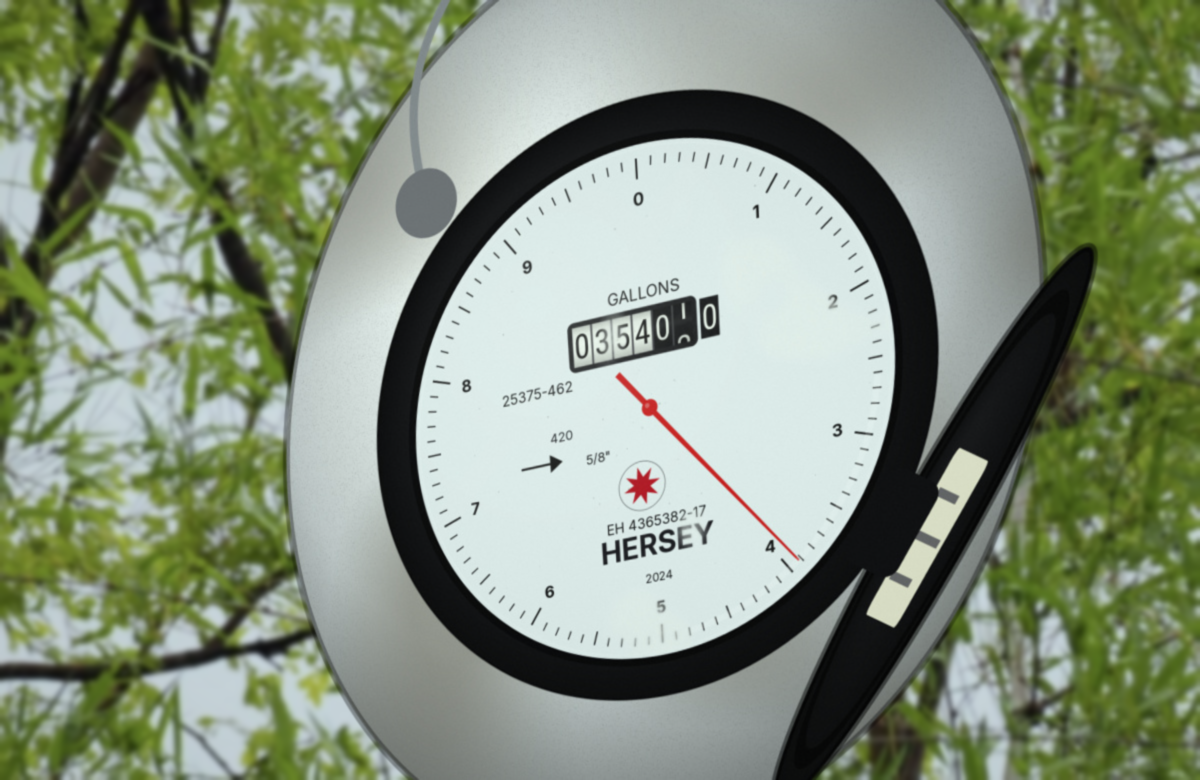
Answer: 354013.9 gal
